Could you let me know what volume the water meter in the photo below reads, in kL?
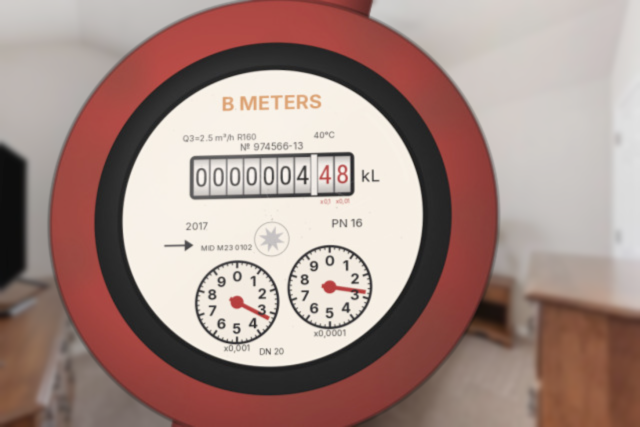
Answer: 4.4832 kL
